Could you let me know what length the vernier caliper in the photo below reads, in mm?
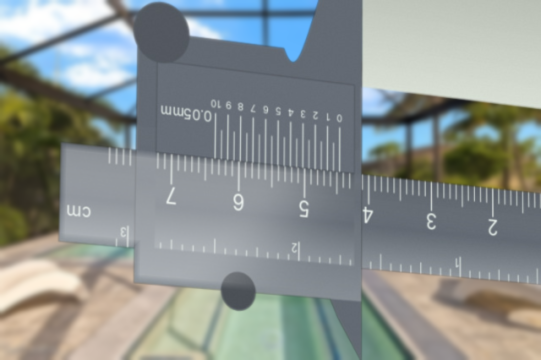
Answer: 44.6 mm
